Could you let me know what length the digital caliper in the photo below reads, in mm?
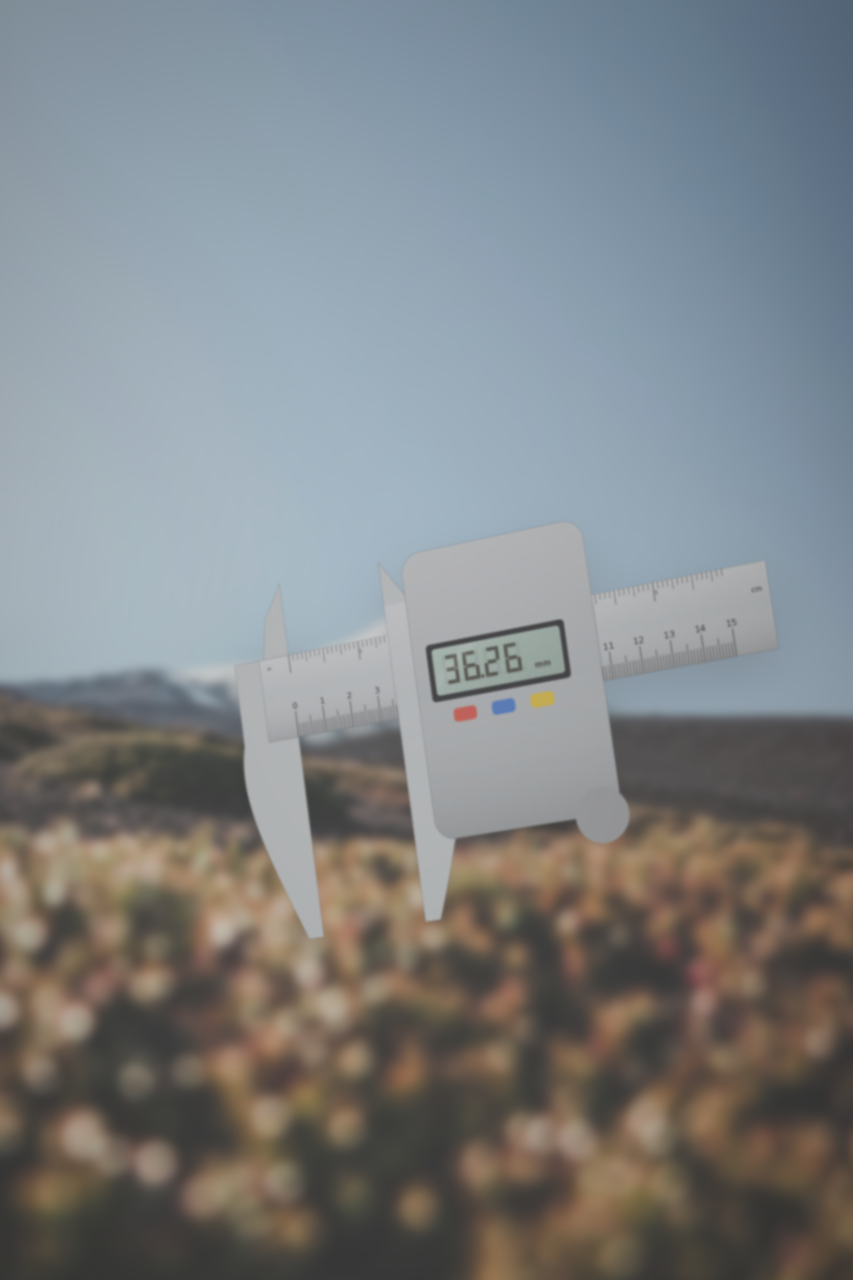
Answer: 36.26 mm
